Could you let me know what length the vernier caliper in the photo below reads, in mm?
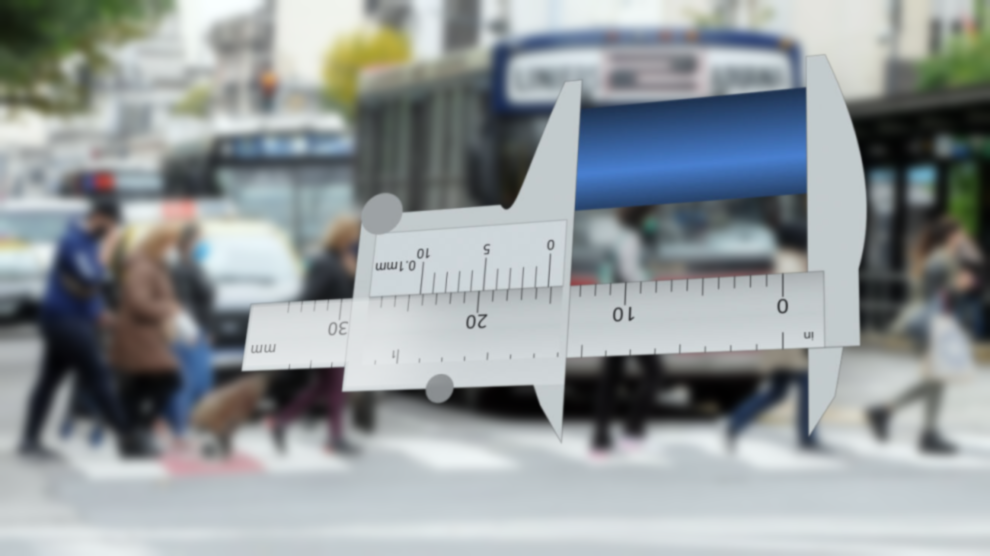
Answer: 15.2 mm
